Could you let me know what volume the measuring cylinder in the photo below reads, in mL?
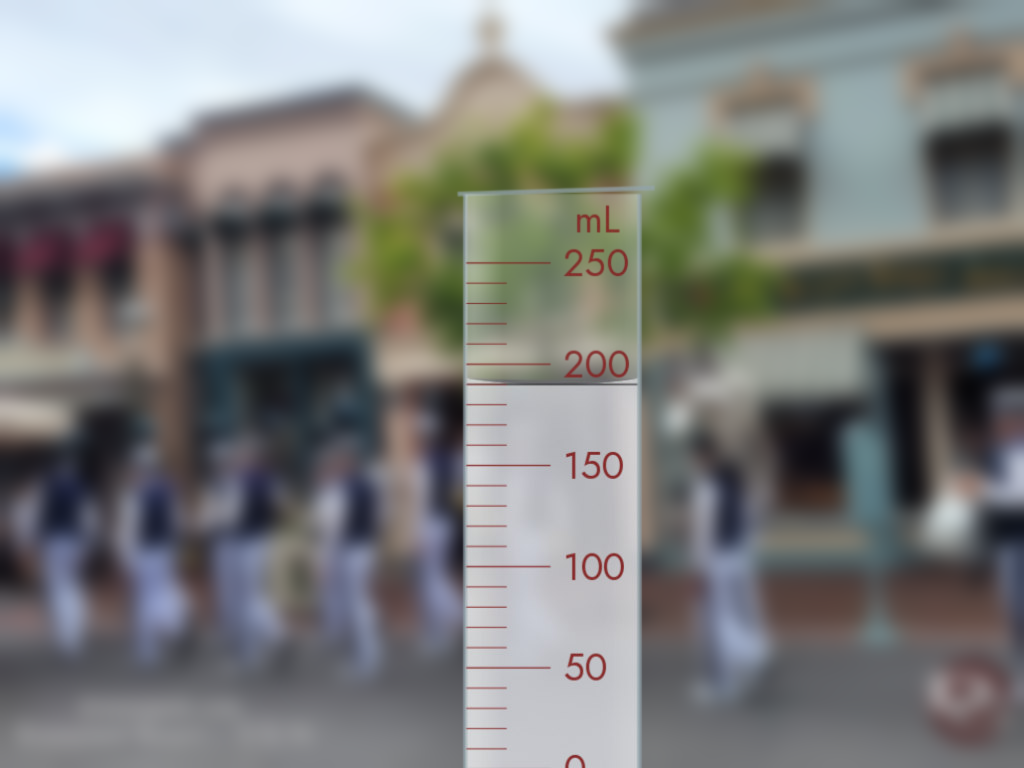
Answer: 190 mL
